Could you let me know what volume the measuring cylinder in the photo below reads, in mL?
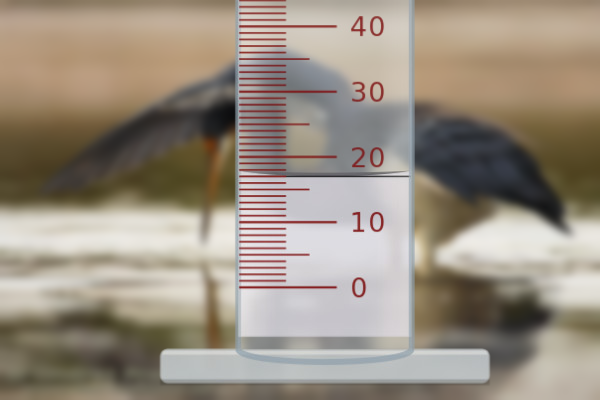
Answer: 17 mL
